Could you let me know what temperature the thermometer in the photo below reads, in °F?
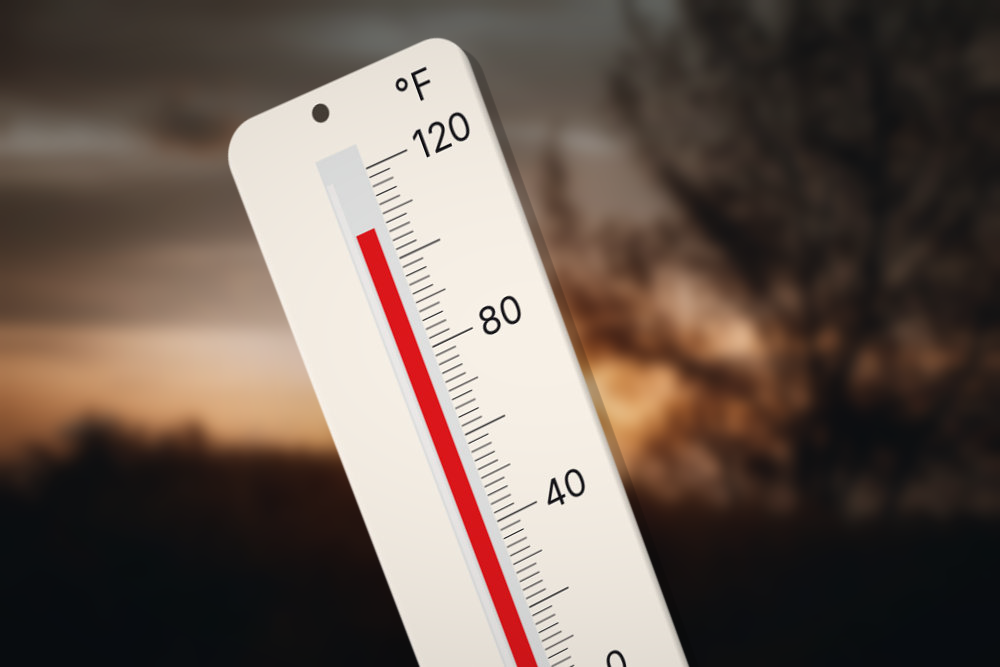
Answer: 108 °F
